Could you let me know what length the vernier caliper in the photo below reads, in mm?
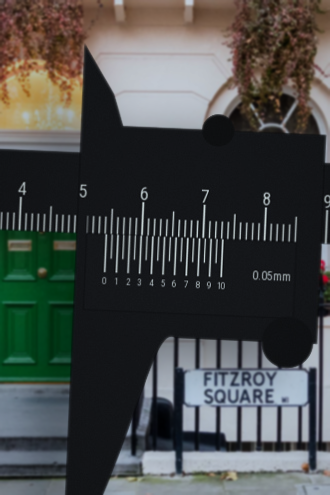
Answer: 54.2 mm
